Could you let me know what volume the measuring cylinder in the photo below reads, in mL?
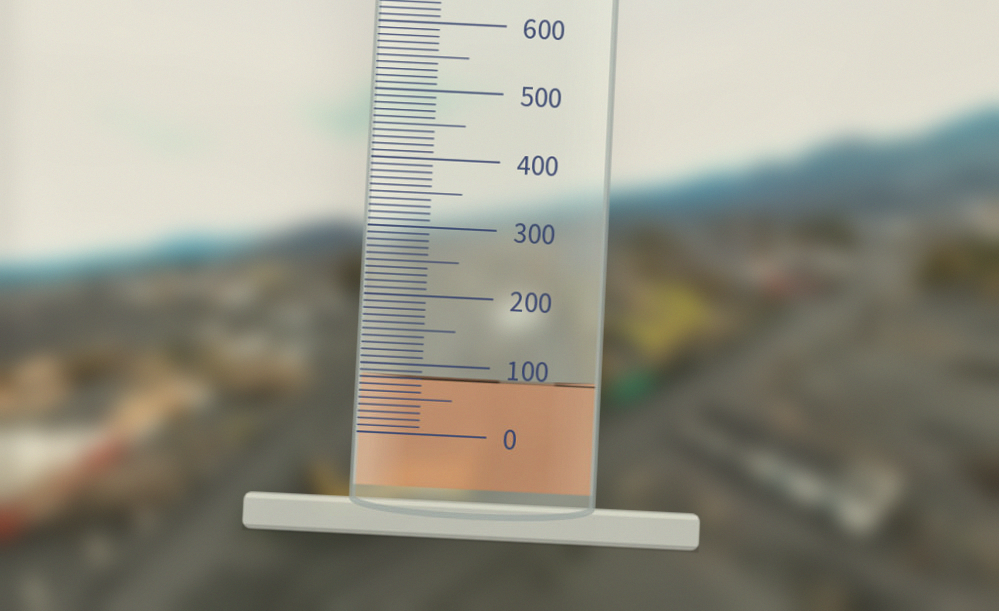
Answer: 80 mL
